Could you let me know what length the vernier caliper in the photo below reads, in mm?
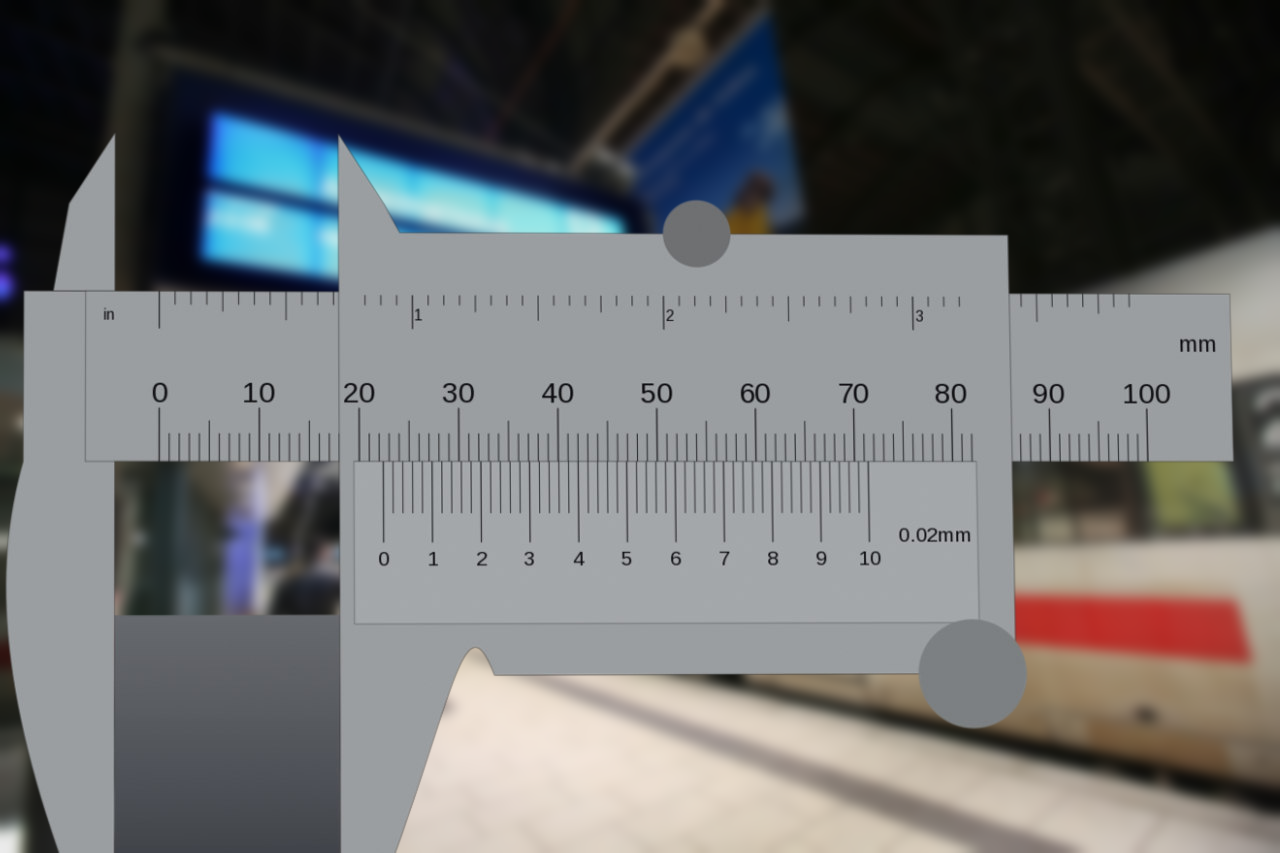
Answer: 22.4 mm
